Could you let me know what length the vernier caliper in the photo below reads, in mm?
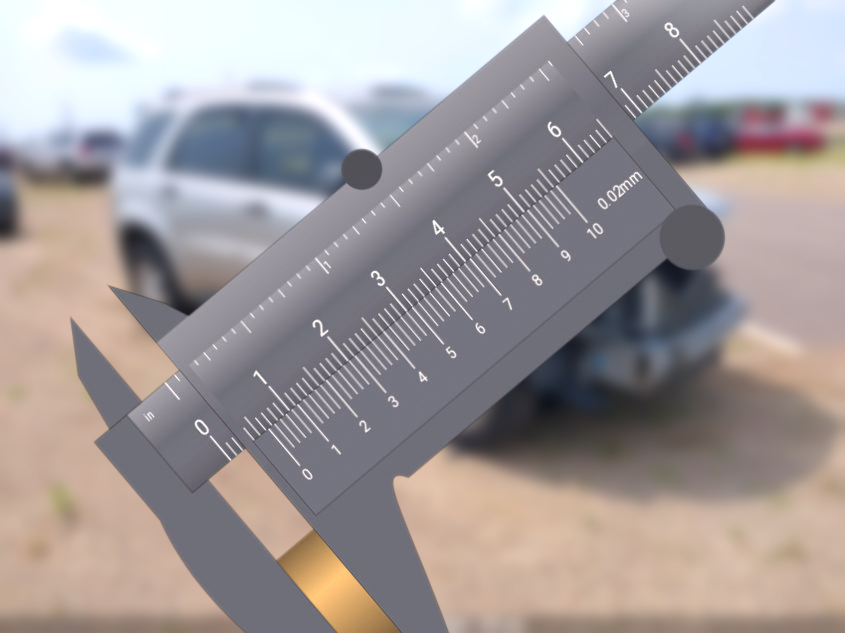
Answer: 6.4 mm
